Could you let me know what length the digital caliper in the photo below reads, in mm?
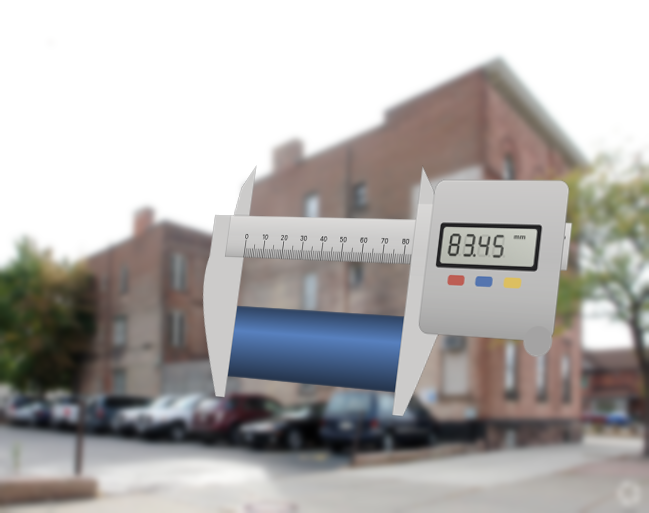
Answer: 83.45 mm
